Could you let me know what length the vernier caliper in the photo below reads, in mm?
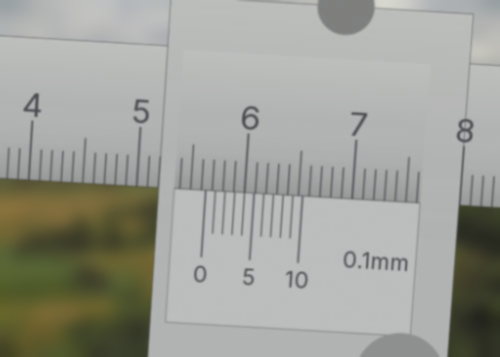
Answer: 56.4 mm
